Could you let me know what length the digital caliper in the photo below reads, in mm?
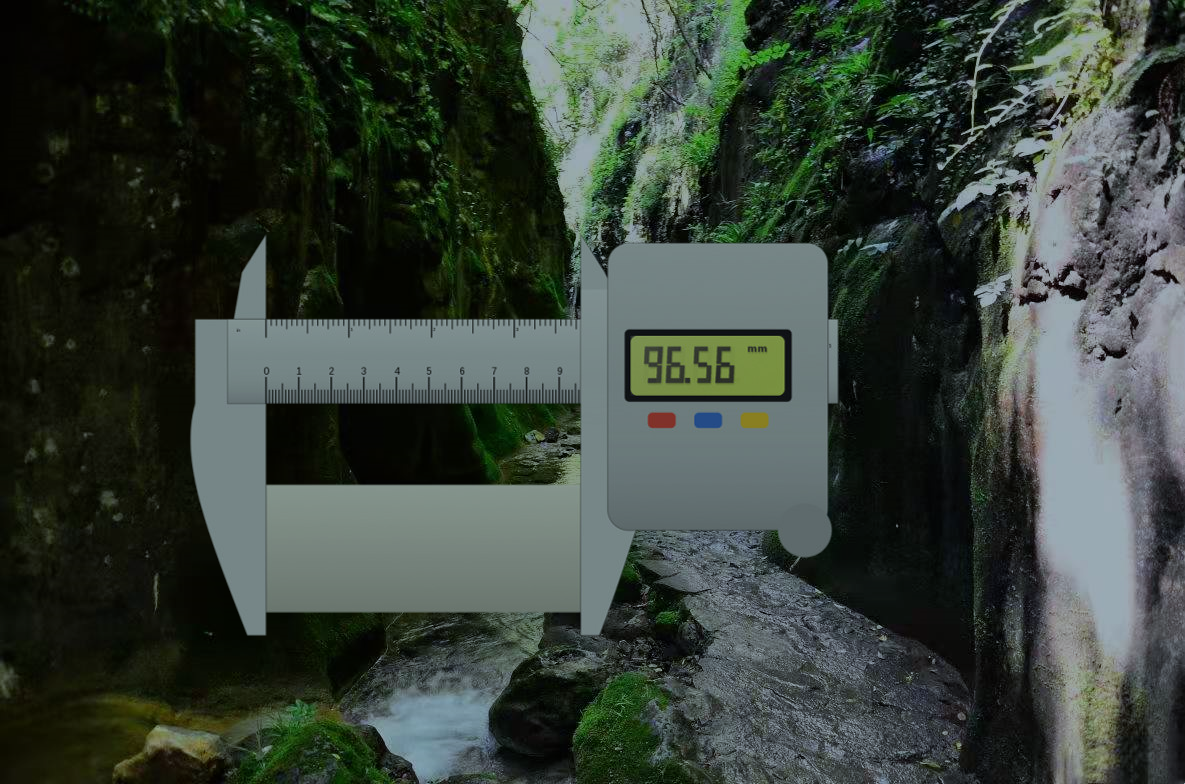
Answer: 96.56 mm
